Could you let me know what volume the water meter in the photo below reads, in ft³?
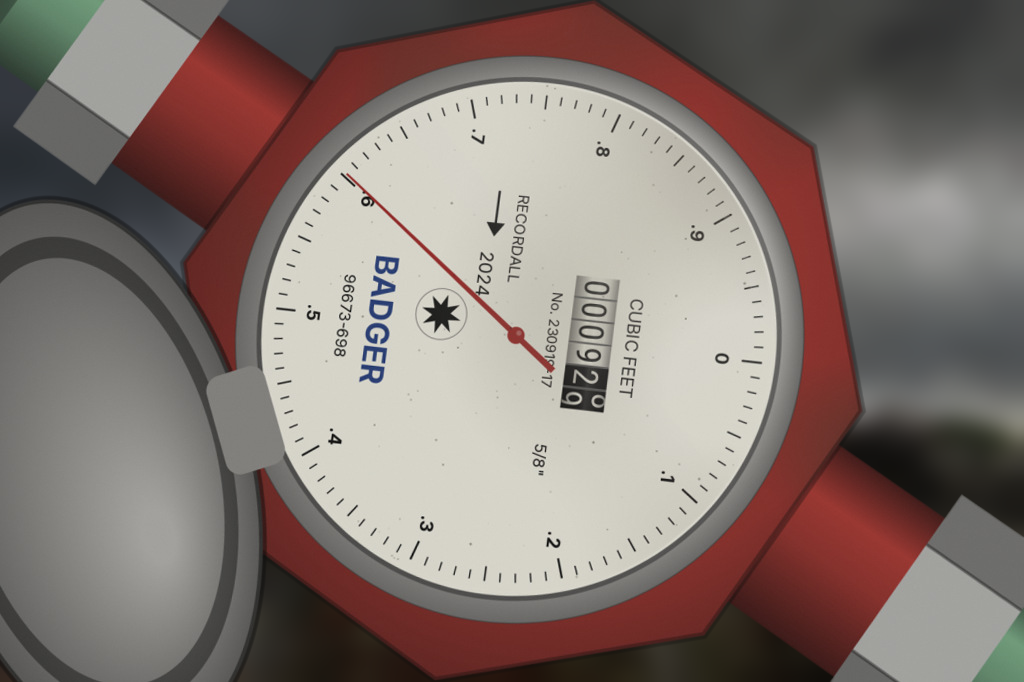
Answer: 928.60 ft³
